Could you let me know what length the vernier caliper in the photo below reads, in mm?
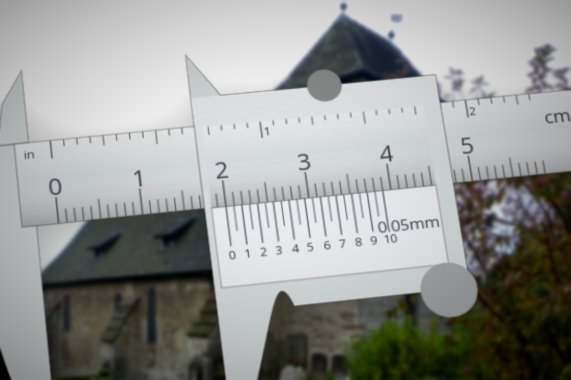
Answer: 20.0 mm
